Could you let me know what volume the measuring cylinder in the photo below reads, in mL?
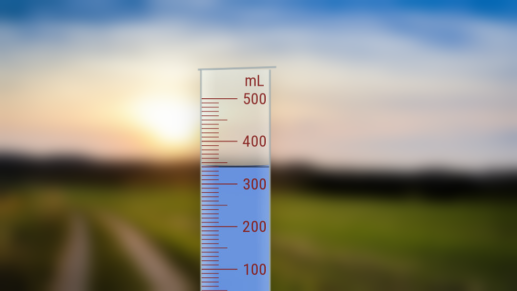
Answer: 340 mL
